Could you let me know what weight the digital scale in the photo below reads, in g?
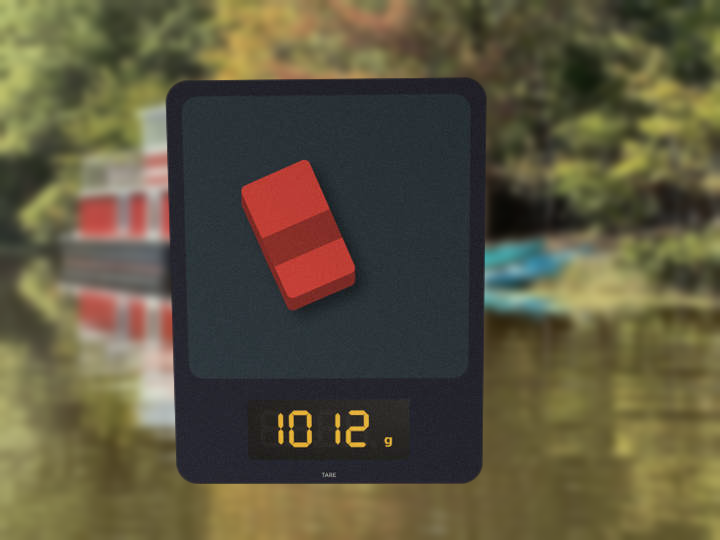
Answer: 1012 g
